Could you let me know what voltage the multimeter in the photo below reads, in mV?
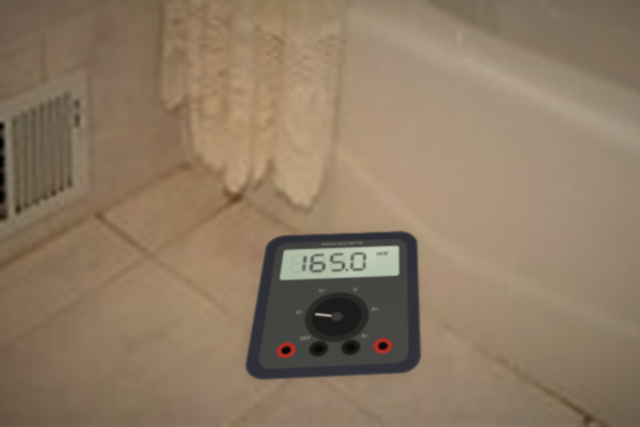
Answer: 165.0 mV
